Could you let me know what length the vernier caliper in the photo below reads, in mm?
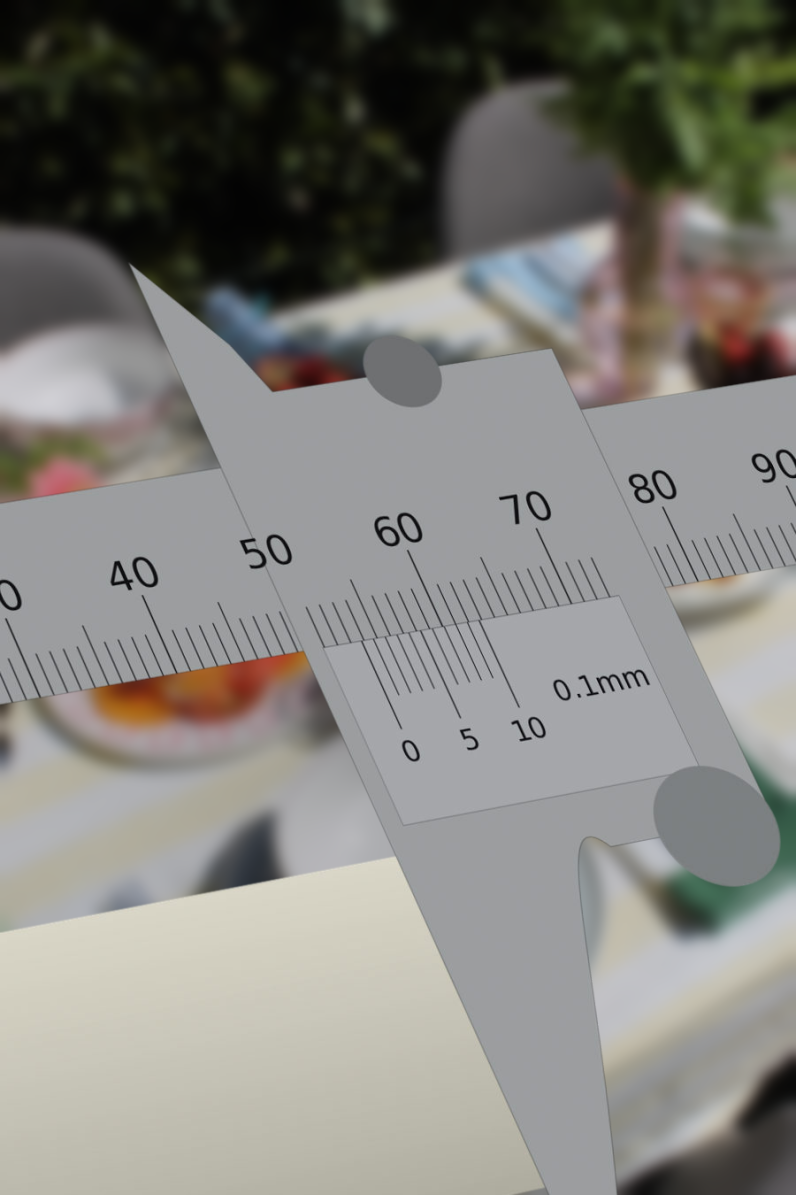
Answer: 53.8 mm
